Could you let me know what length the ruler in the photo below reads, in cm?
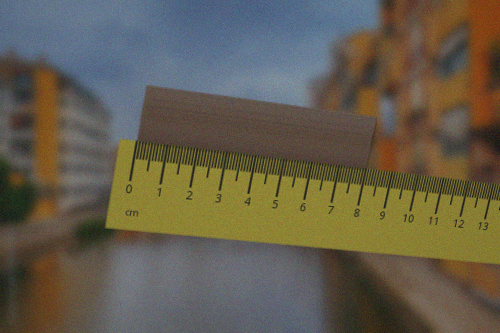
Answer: 8 cm
